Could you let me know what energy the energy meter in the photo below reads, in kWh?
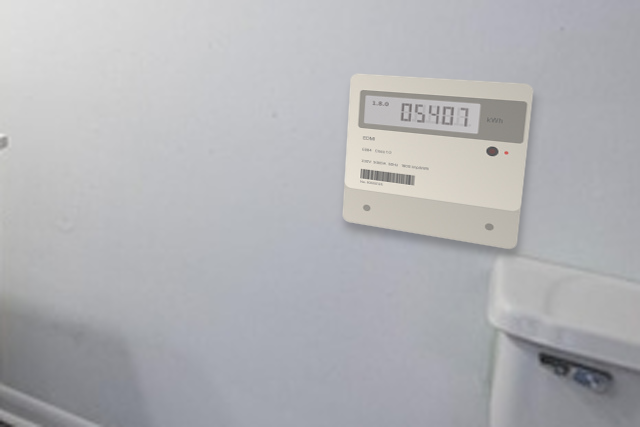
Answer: 5407 kWh
